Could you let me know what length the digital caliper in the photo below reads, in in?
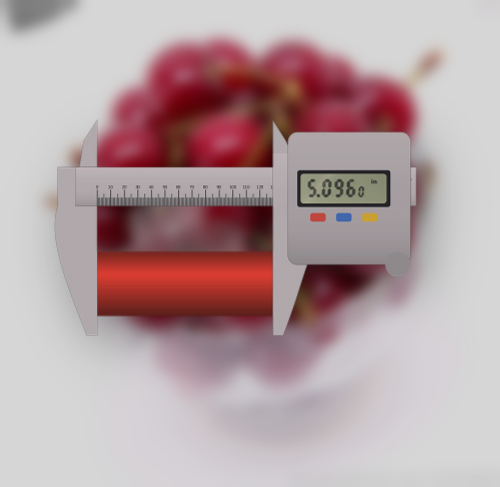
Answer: 5.0960 in
